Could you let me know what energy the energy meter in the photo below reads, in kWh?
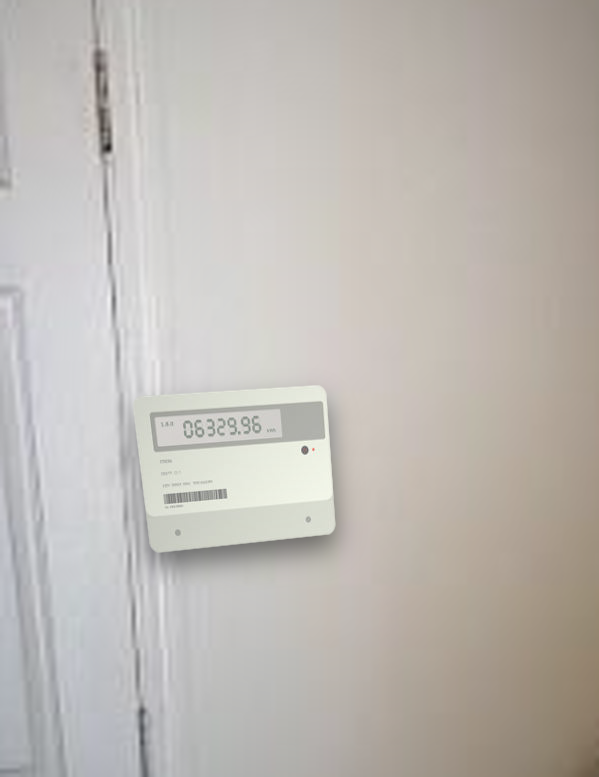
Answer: 6329.96 kWh
